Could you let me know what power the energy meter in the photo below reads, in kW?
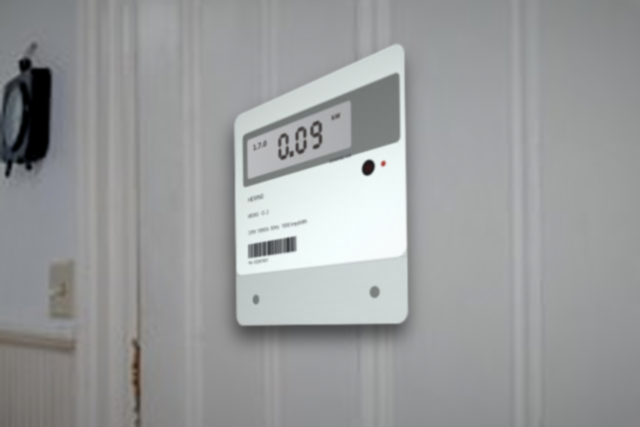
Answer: 0.09 kW
